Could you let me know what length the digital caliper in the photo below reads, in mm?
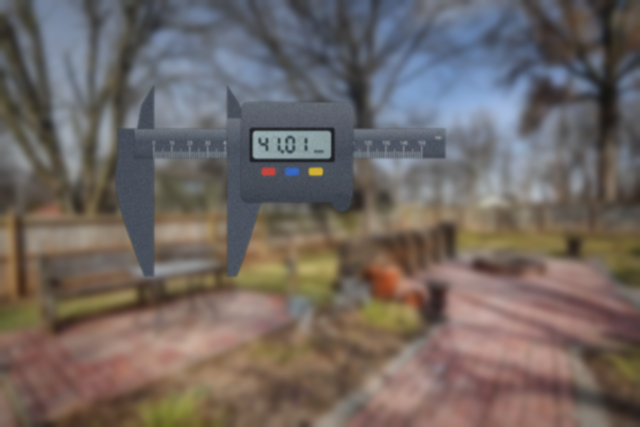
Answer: 41.01 mm
